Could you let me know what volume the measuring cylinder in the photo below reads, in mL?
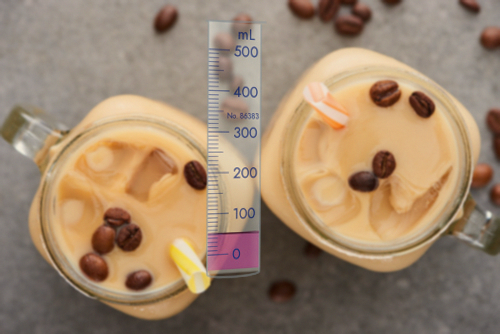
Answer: 50 mL
